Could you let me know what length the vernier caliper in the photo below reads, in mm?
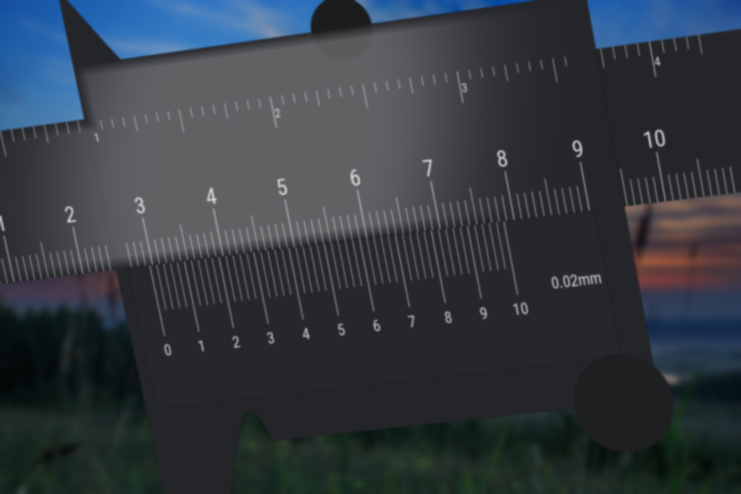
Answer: 29.6 mm
